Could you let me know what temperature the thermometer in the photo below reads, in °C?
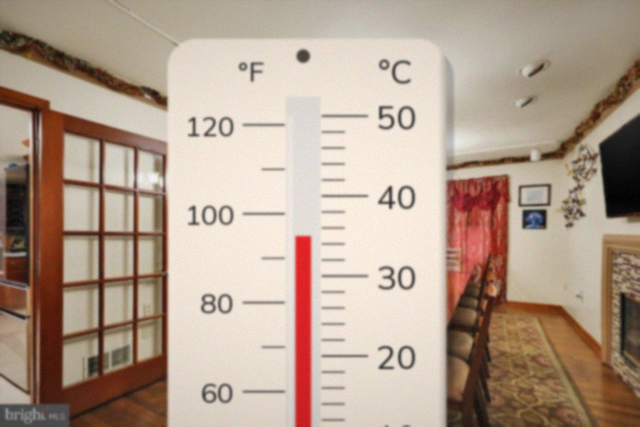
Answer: 35 °C
